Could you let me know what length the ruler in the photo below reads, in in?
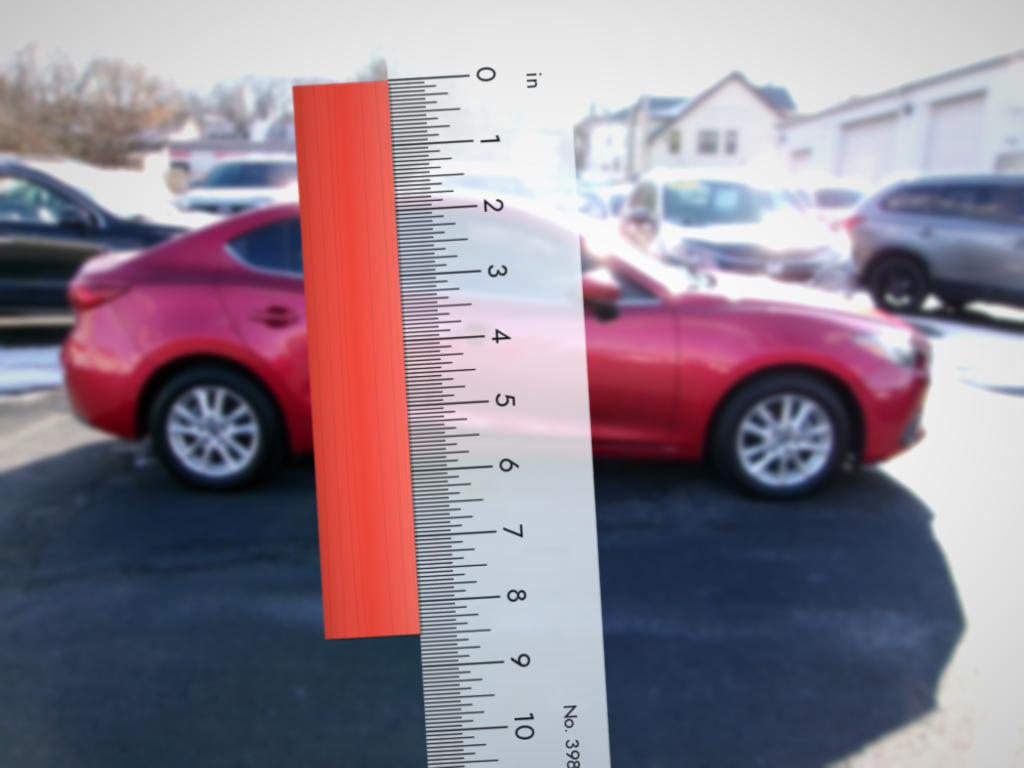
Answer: 8.5 in
